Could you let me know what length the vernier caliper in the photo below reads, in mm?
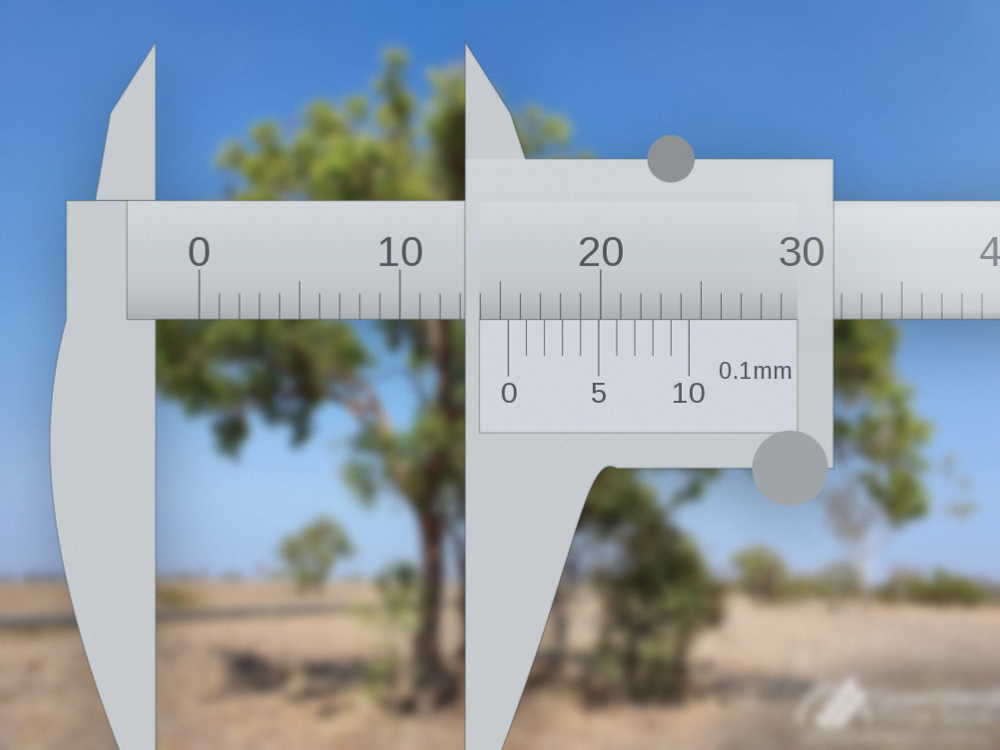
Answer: 15.4 mm
